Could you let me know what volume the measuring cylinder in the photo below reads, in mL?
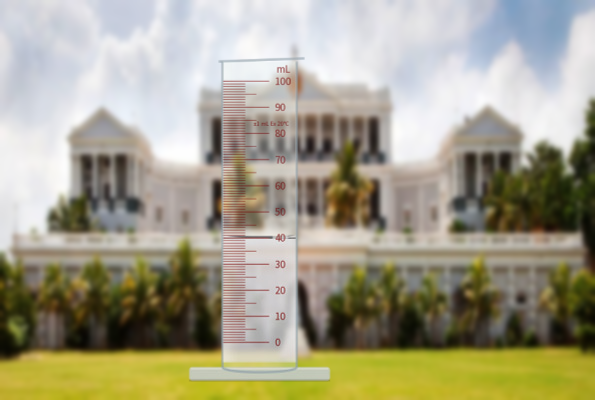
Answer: 40 mL
